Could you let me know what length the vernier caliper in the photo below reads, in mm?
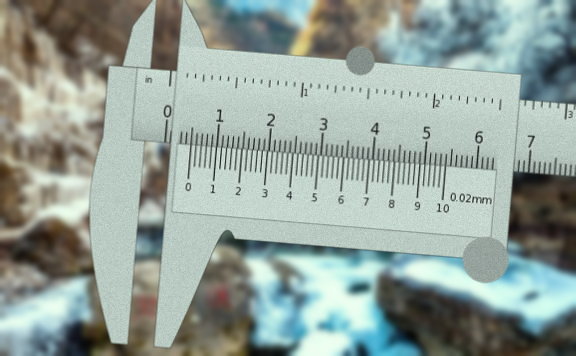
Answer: 5.0 mm
